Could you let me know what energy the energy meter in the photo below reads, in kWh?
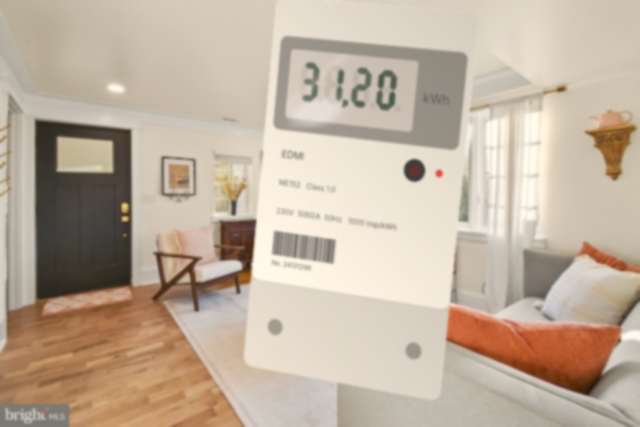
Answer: 31.20 kWh
